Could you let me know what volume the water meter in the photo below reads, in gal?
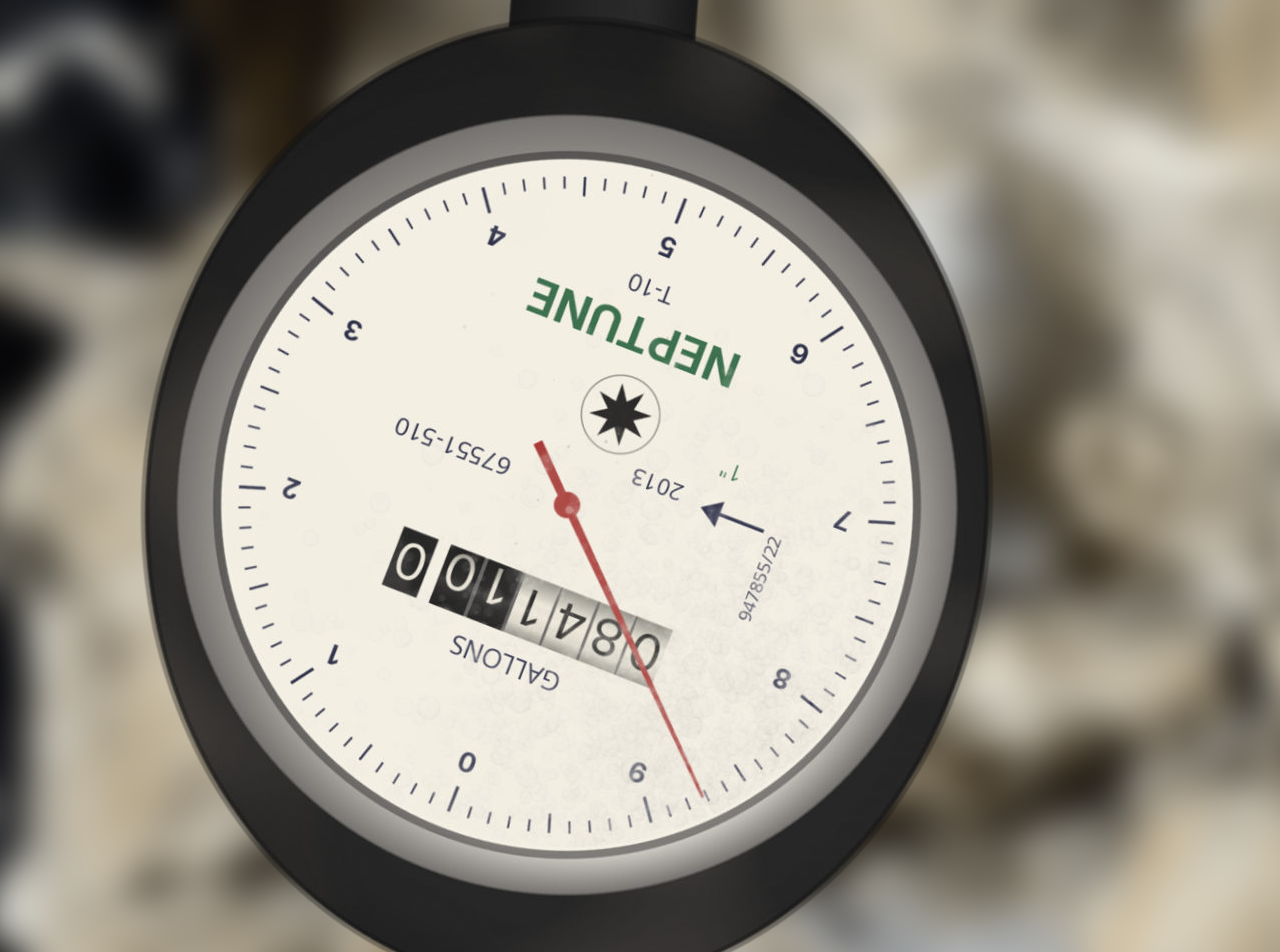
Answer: 841098.7 gal
